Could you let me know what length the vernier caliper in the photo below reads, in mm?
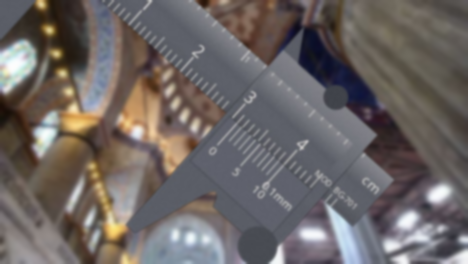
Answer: 31.0 mm
